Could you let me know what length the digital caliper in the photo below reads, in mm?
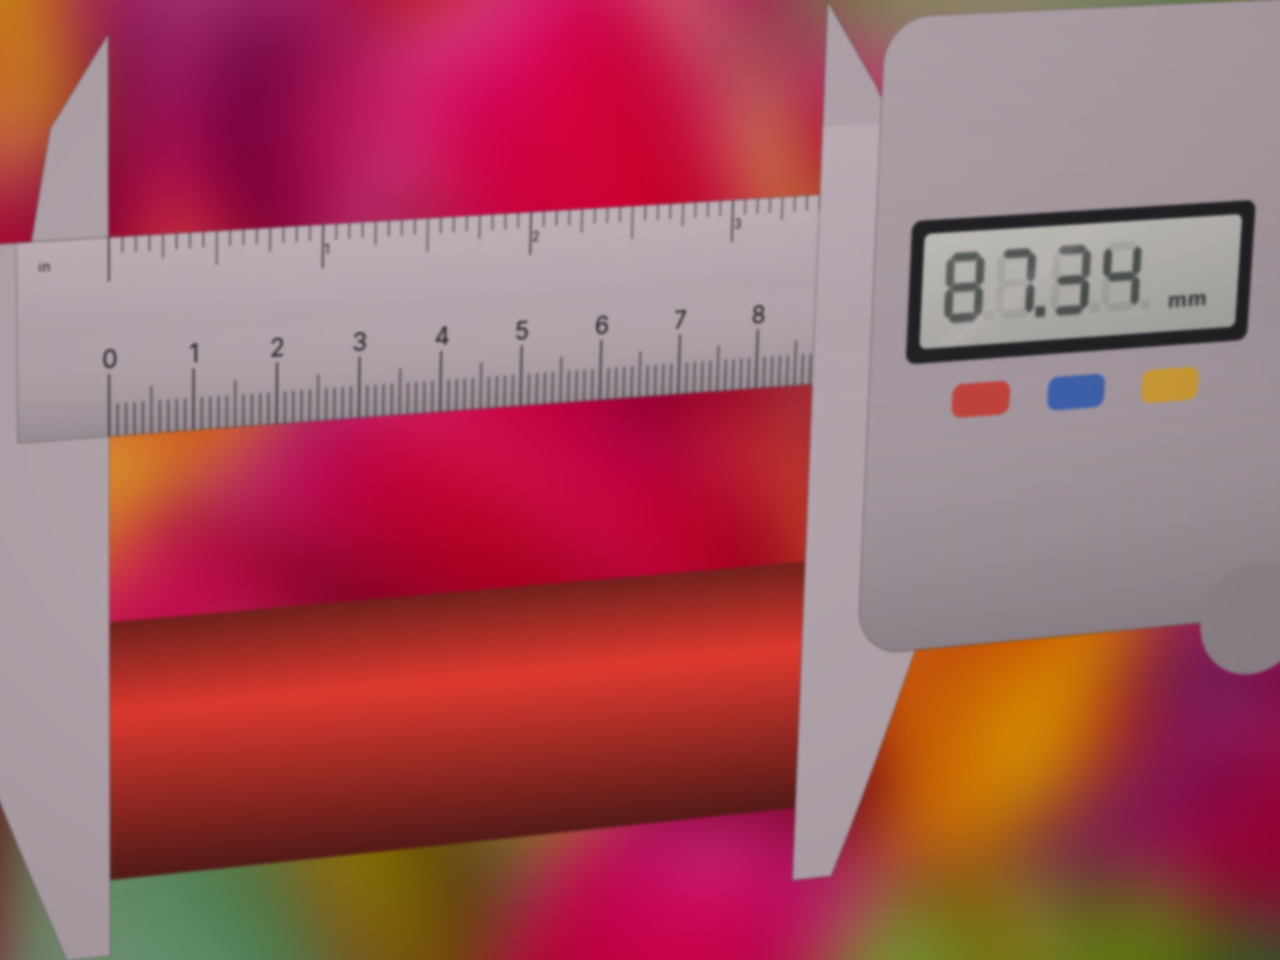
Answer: 87.34 mm
